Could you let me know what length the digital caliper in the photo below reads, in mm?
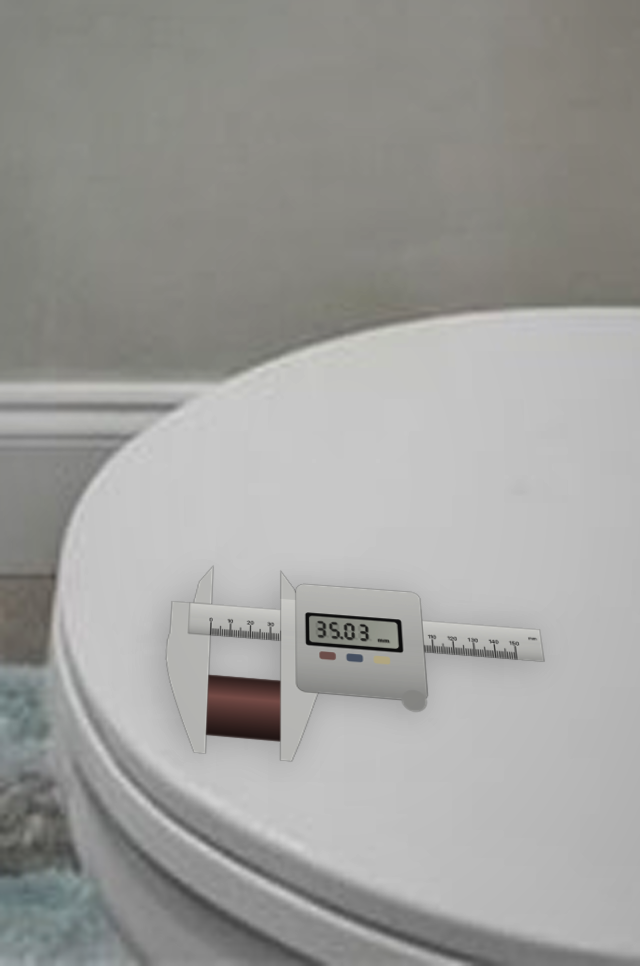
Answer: 35.03 mm
